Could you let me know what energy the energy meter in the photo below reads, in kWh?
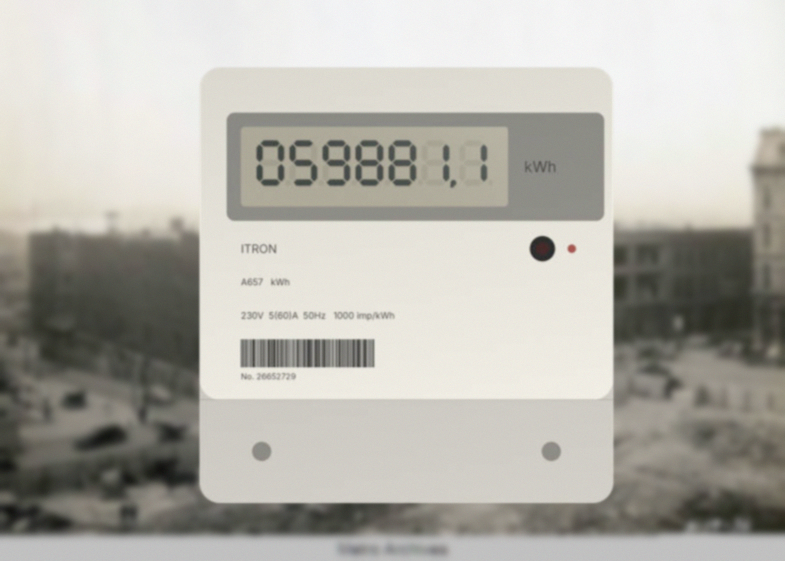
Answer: 59881.1 kWh
